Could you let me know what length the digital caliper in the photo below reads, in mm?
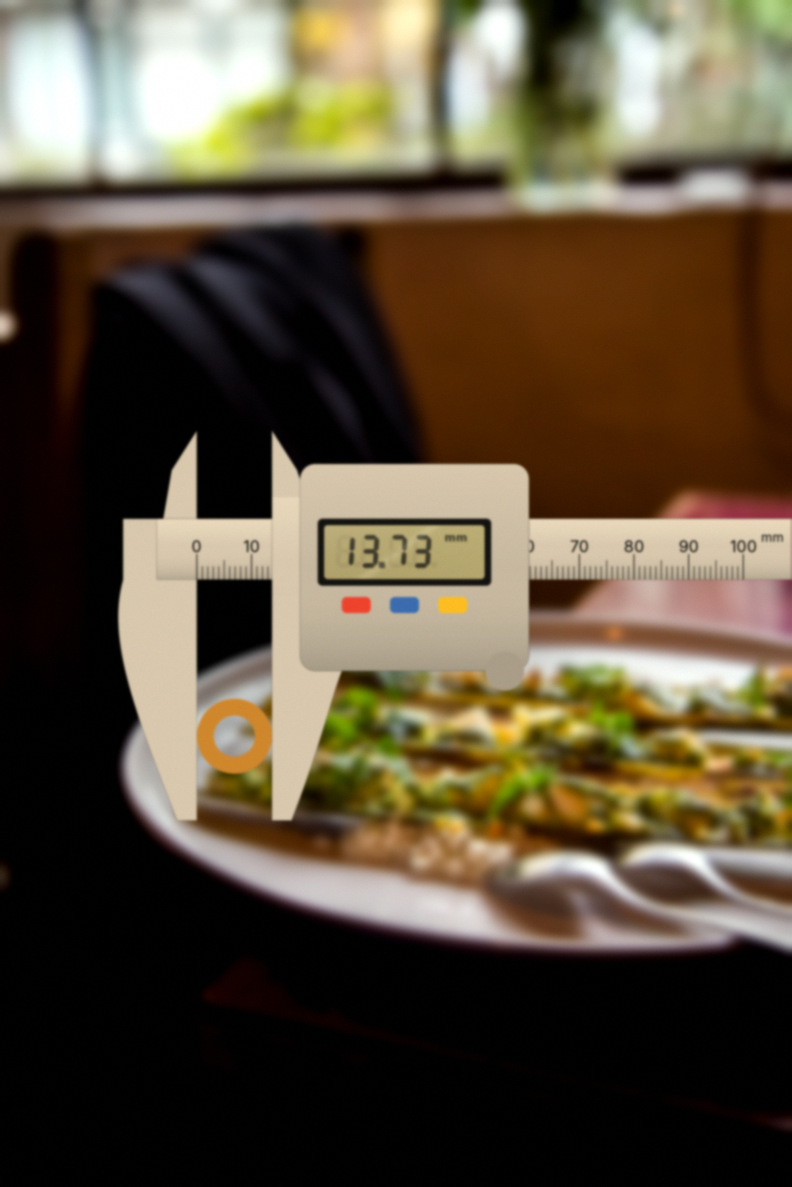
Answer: 13.73 mm
